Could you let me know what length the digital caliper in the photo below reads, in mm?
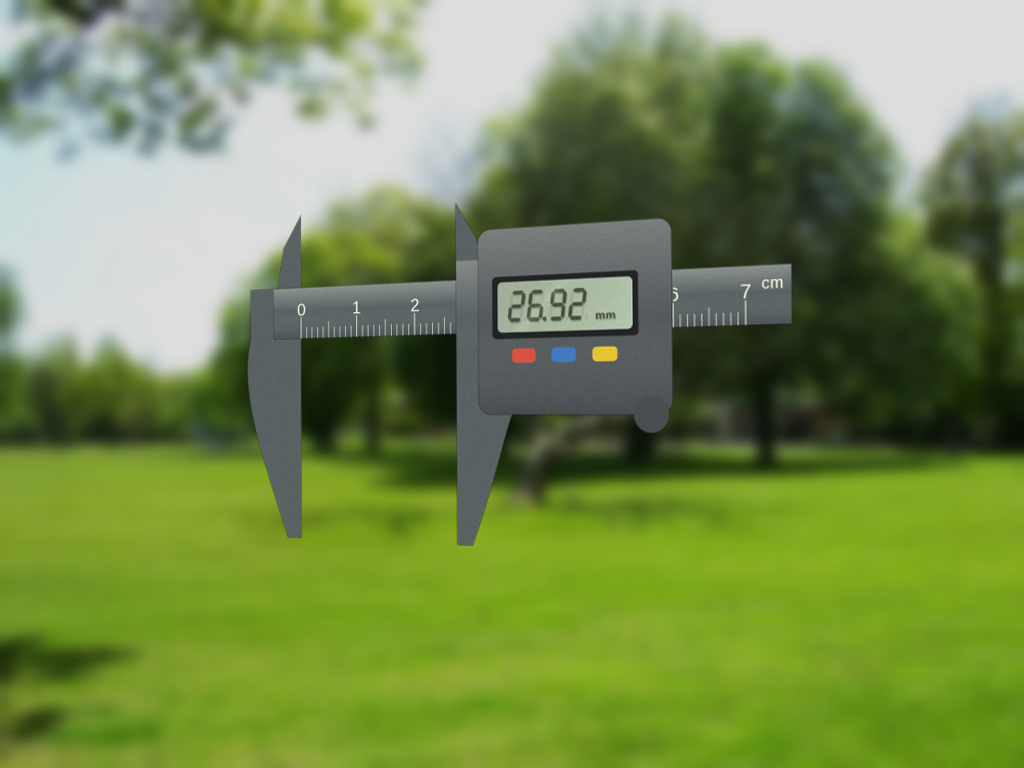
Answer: 26.92 mm
